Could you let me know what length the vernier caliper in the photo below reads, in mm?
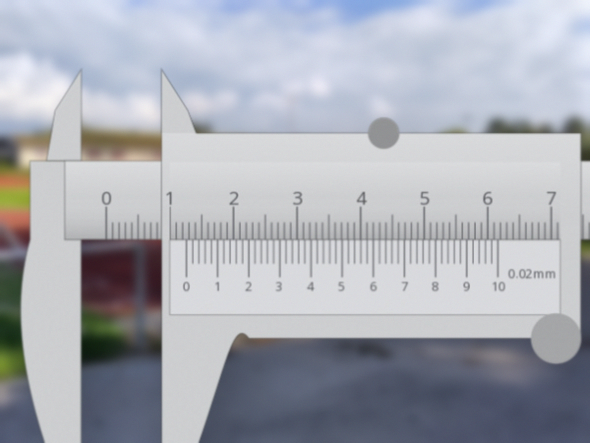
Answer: 12.6 mm
